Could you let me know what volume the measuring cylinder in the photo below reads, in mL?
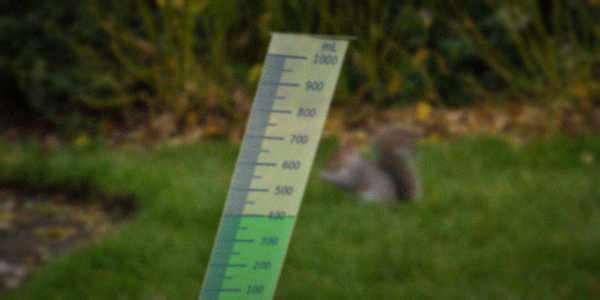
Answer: 400 mL
